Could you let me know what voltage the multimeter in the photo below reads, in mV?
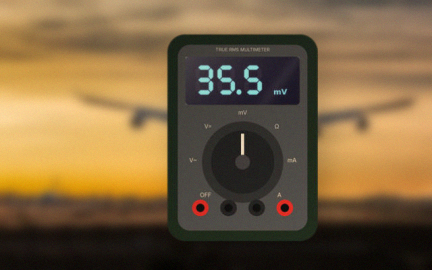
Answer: 35.5 mV
